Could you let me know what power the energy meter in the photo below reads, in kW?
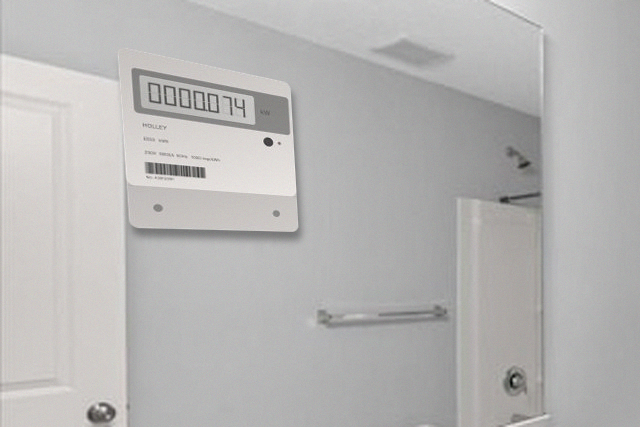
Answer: 0.074 kW
